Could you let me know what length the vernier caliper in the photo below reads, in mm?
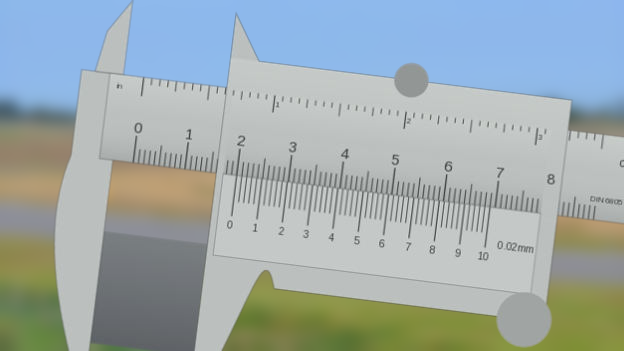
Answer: 20.0 mm
